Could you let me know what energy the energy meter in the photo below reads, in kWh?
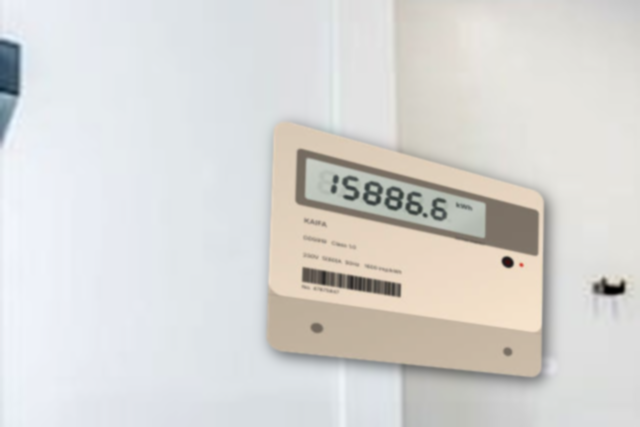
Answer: 15886.6 kWh
